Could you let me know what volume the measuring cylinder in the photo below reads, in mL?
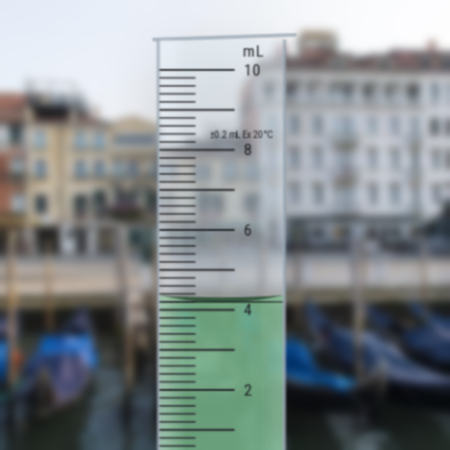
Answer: 4.2 mL
